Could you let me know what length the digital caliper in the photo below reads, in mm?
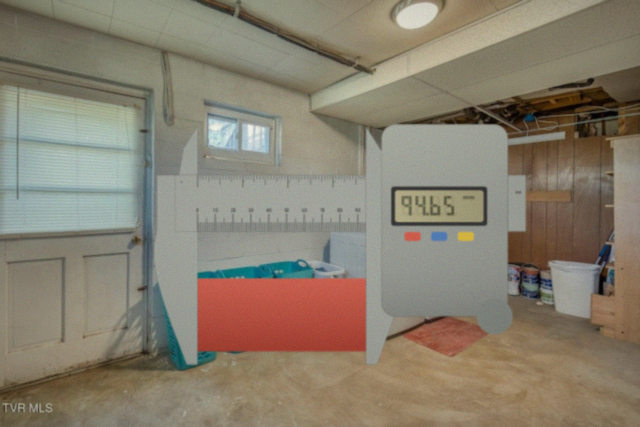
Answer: 94.65 mm
